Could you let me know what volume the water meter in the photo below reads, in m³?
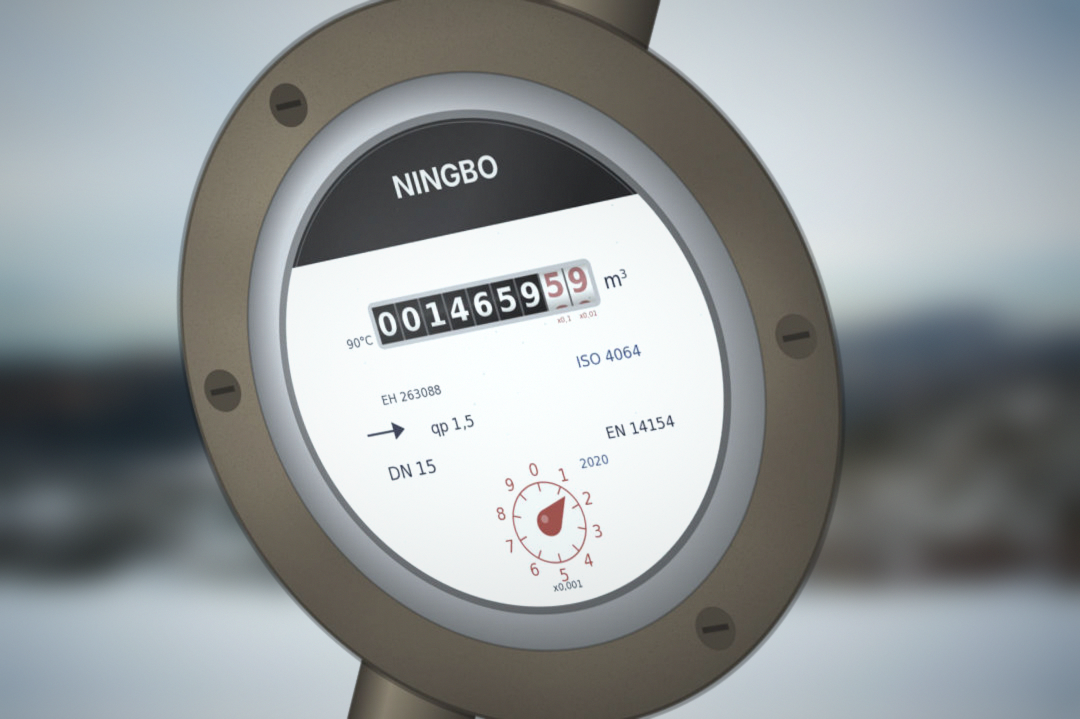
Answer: 14659.591 m³
